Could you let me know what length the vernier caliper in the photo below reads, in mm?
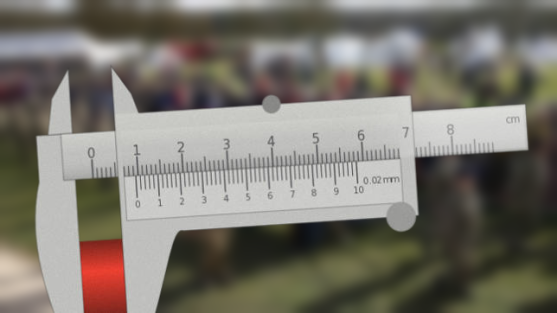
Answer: 9.5 mm
